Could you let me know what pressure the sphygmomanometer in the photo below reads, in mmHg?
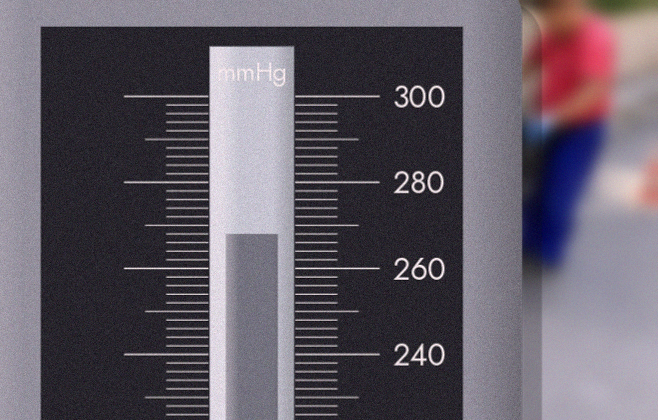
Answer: 268 mmHg
